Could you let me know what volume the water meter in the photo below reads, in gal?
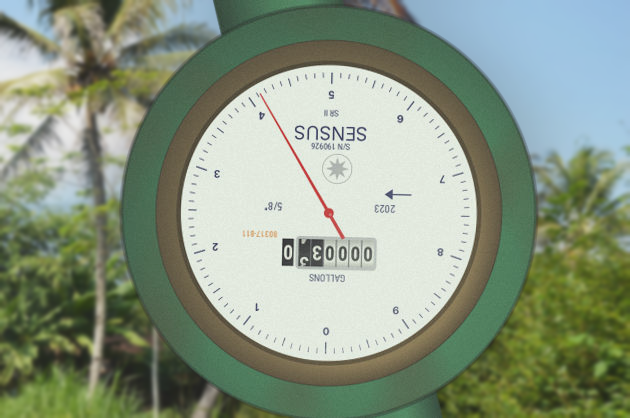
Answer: 334.1 gal
